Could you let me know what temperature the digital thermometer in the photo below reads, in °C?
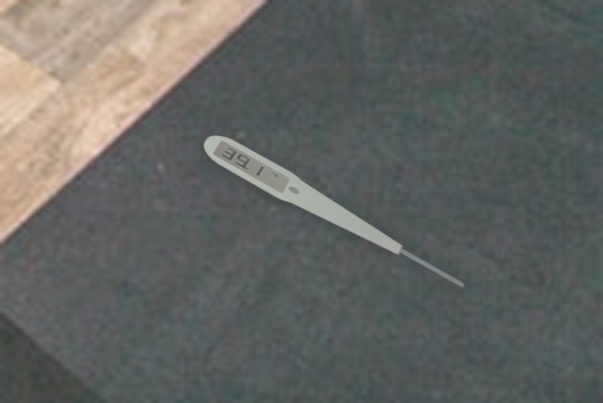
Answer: 39.1 °C
